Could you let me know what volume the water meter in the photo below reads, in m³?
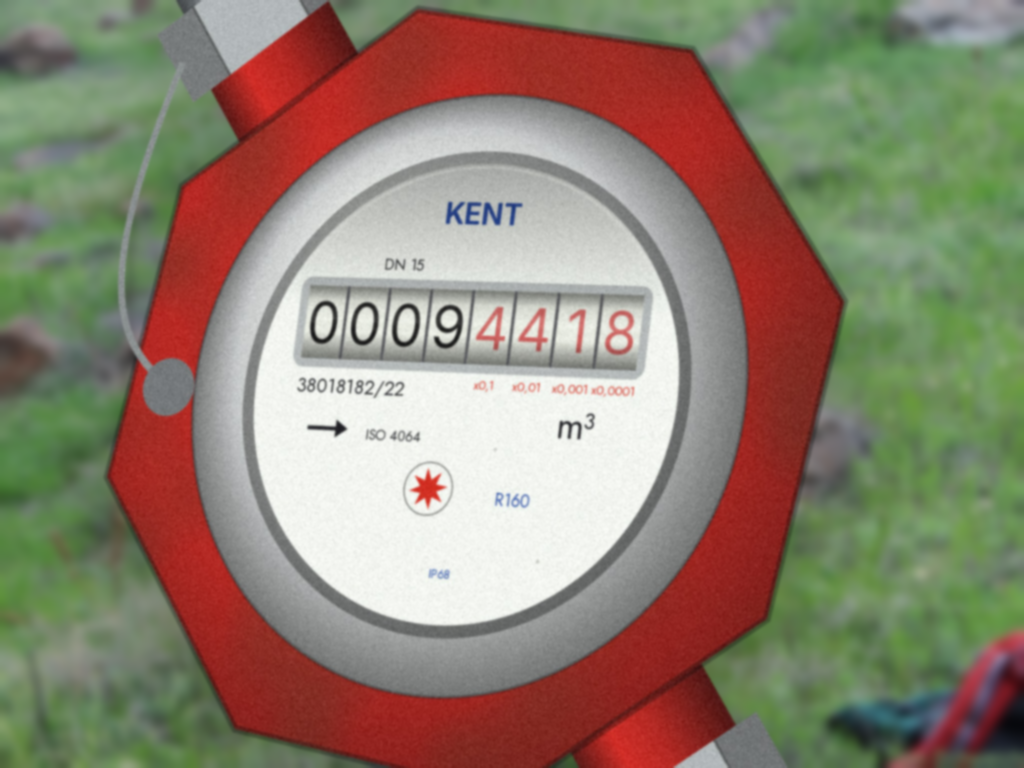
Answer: 9.4418 m³
